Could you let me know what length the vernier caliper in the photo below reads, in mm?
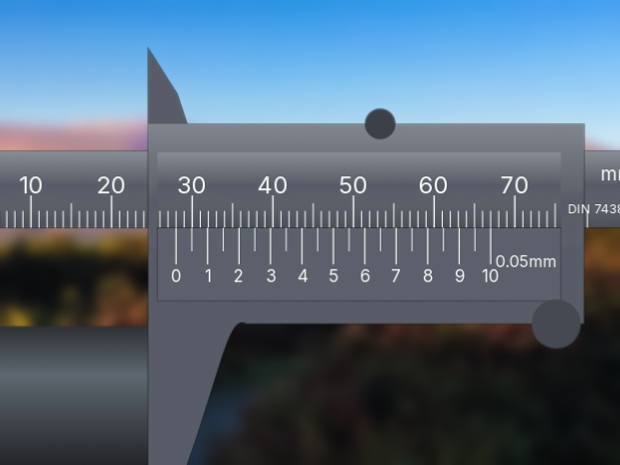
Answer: 28.0 mm
